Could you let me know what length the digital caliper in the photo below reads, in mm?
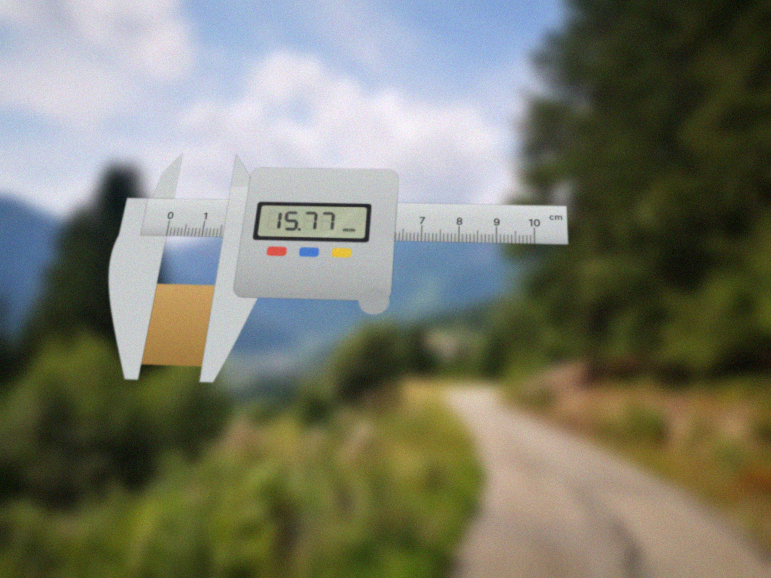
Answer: 15.77 mm
